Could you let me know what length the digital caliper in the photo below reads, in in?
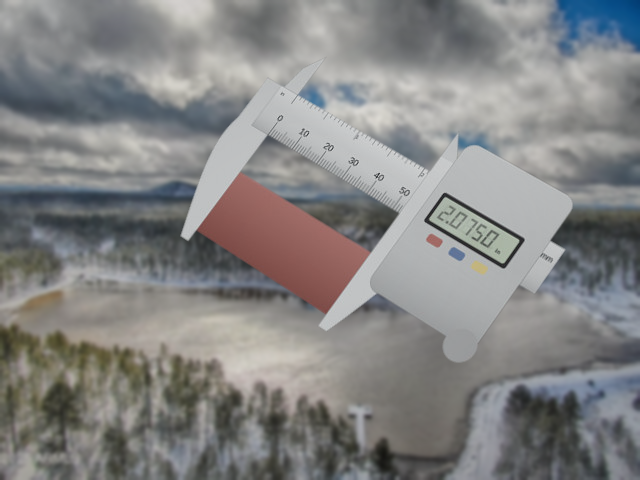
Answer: 2.0750 in
